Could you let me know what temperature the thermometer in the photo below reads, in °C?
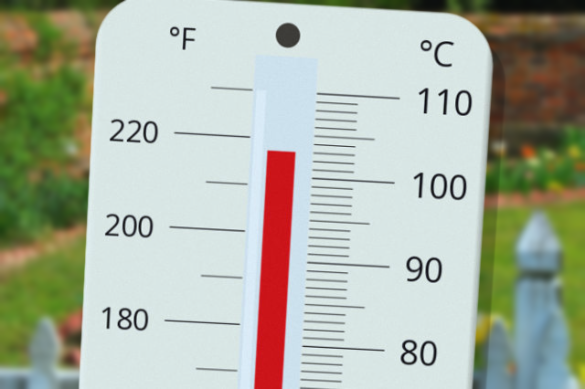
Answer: 103 °C
